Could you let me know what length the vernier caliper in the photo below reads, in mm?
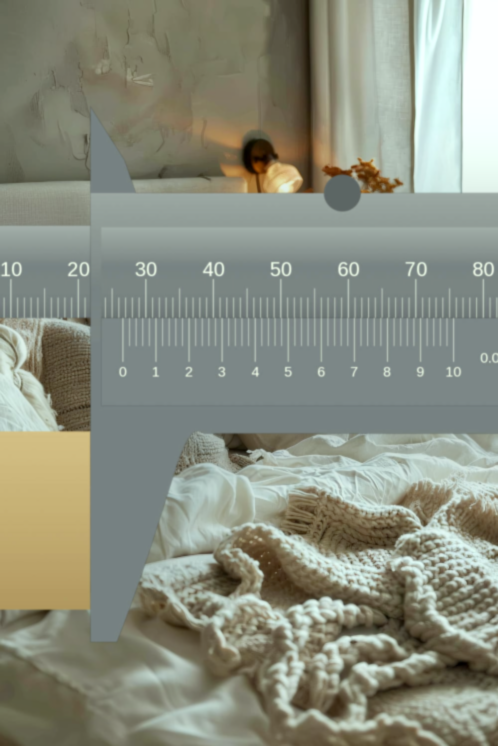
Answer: 26.6 mm
